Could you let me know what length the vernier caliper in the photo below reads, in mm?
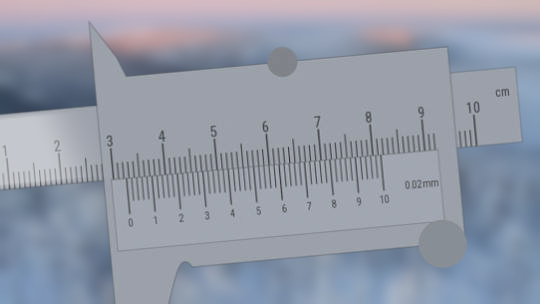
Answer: 32.5 mm
